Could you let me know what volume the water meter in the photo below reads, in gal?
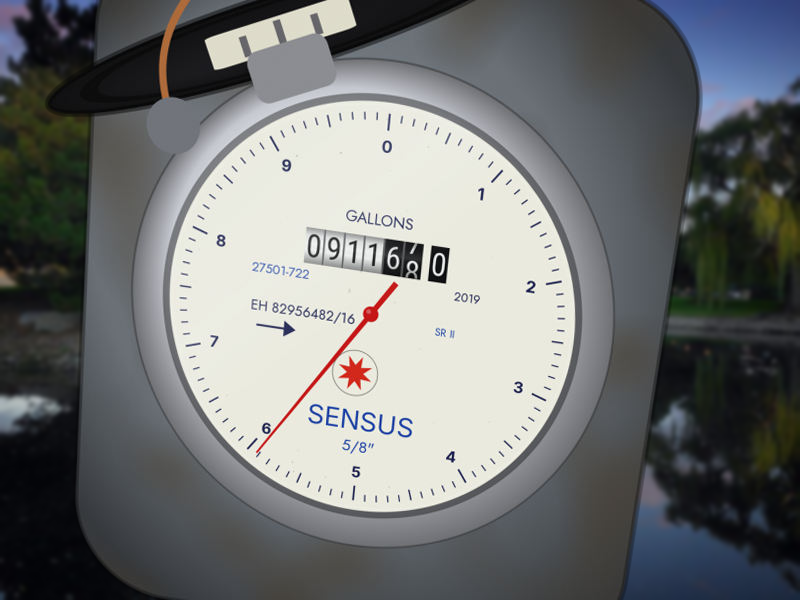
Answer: 911675.9 gal
